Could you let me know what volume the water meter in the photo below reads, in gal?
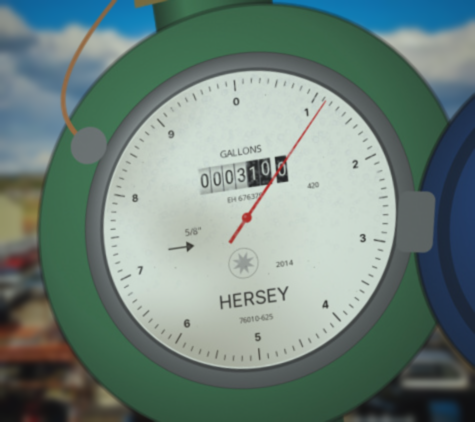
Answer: 3101.1 gal
